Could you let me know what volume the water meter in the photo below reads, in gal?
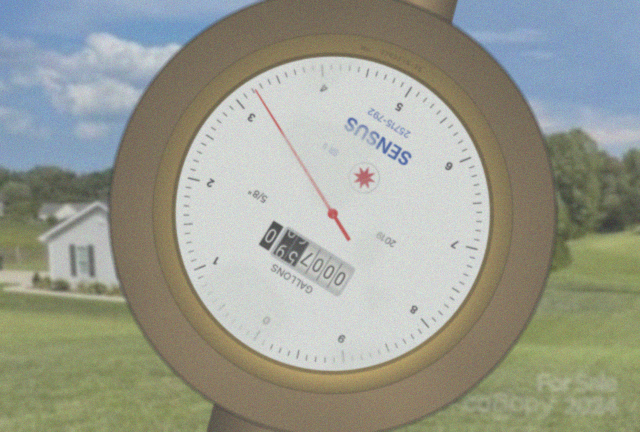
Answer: 7593.2 gal
